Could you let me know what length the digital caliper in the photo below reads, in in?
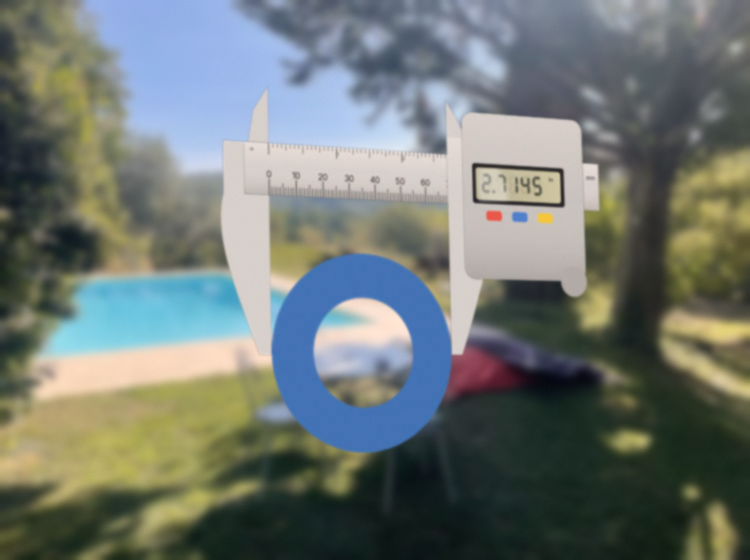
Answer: 2.7145 in
